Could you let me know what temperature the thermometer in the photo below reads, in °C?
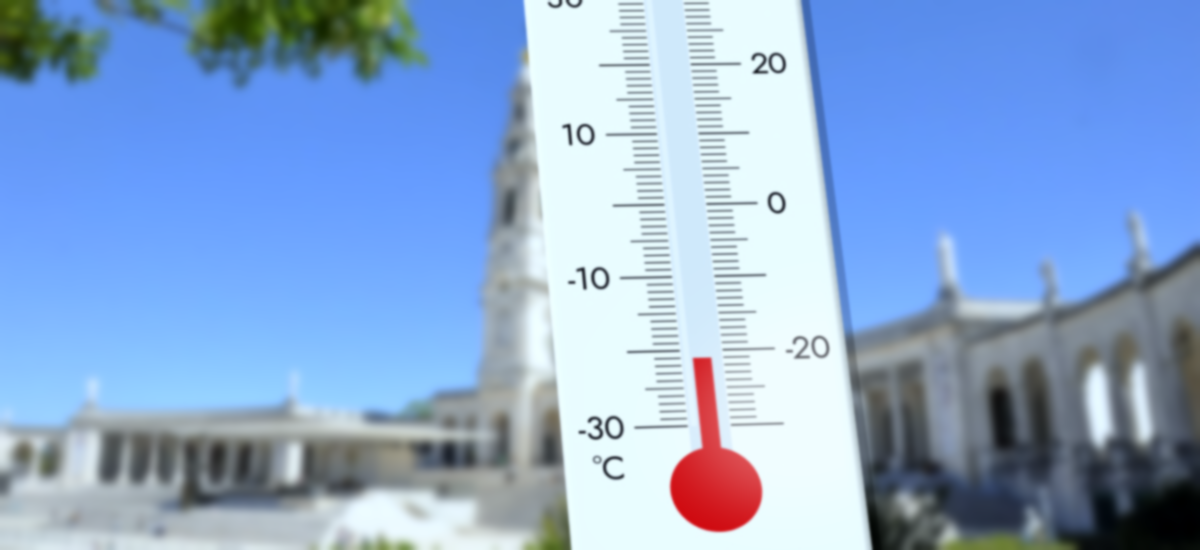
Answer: -21 °C
